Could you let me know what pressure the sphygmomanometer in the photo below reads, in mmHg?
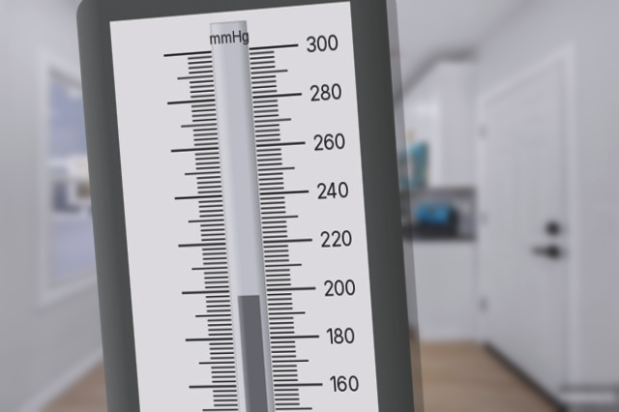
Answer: 198 mmHg
